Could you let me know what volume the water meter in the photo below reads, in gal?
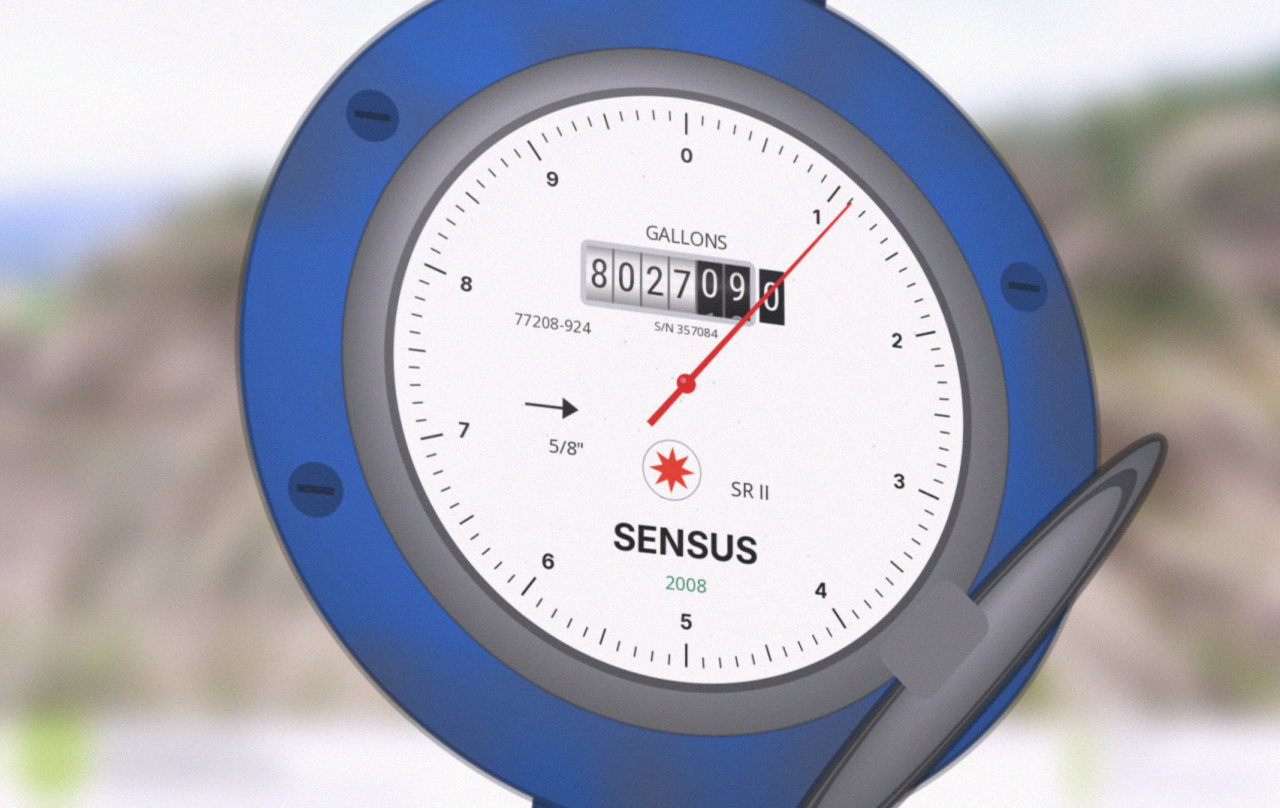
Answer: 8027091.1 gal
